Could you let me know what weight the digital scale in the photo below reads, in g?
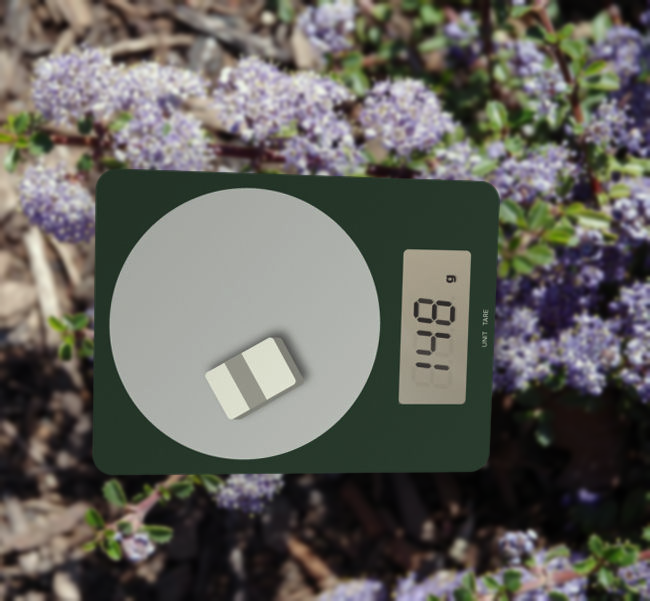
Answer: 148 g
